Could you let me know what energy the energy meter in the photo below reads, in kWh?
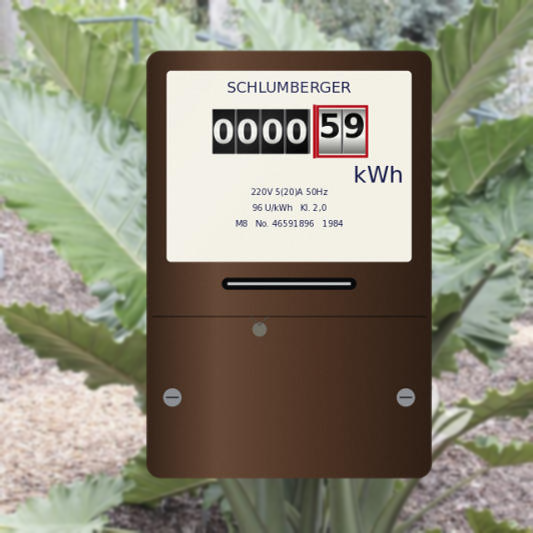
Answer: 0.59 kWh
